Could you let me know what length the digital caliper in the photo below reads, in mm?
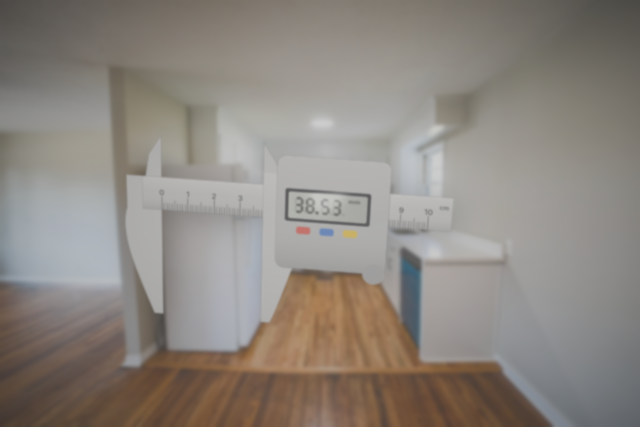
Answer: 38.53 mm
